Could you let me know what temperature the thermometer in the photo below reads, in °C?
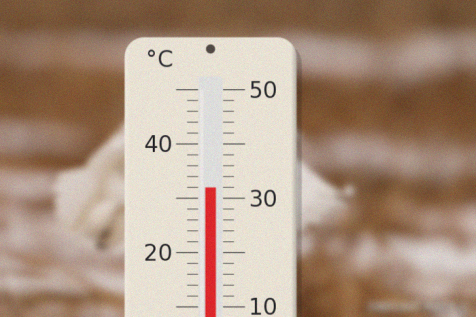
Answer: 32 °C
